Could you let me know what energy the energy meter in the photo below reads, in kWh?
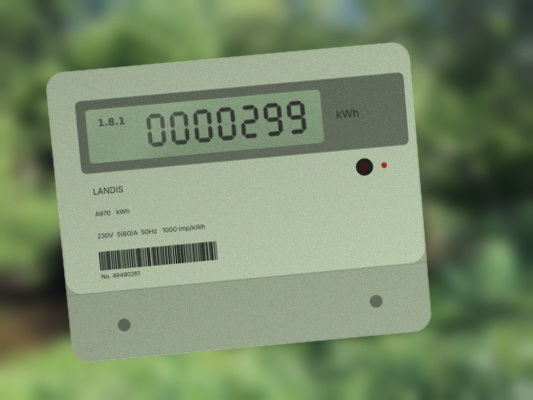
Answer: 299 kWh
